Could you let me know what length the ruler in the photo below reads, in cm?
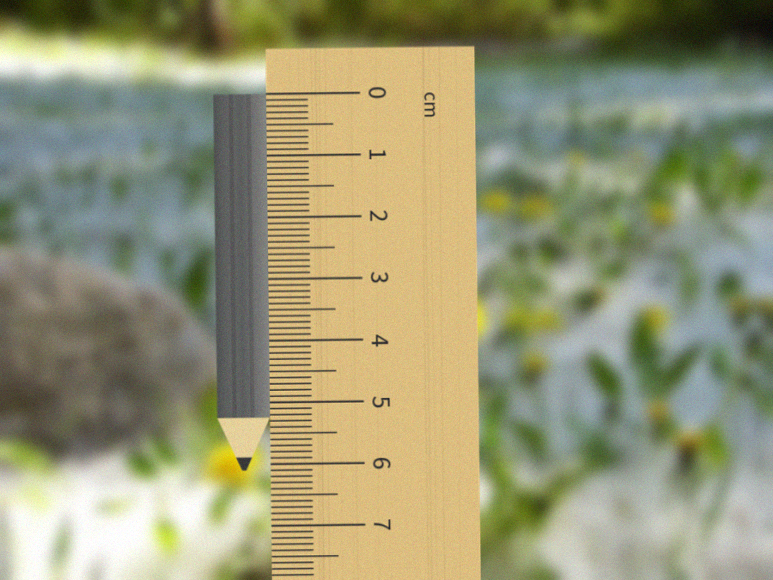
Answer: 6.1 cm
